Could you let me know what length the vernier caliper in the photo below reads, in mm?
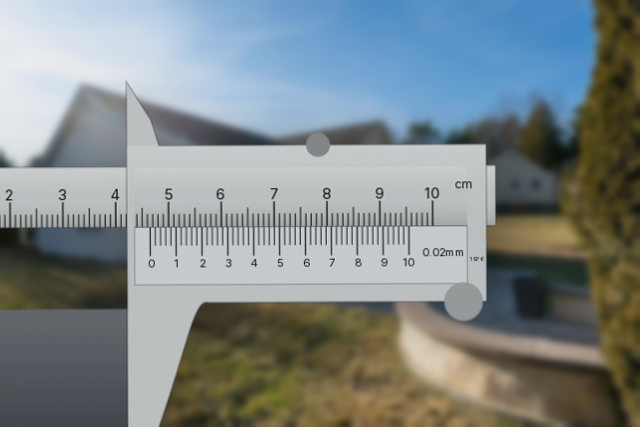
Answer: 46.5 mm
